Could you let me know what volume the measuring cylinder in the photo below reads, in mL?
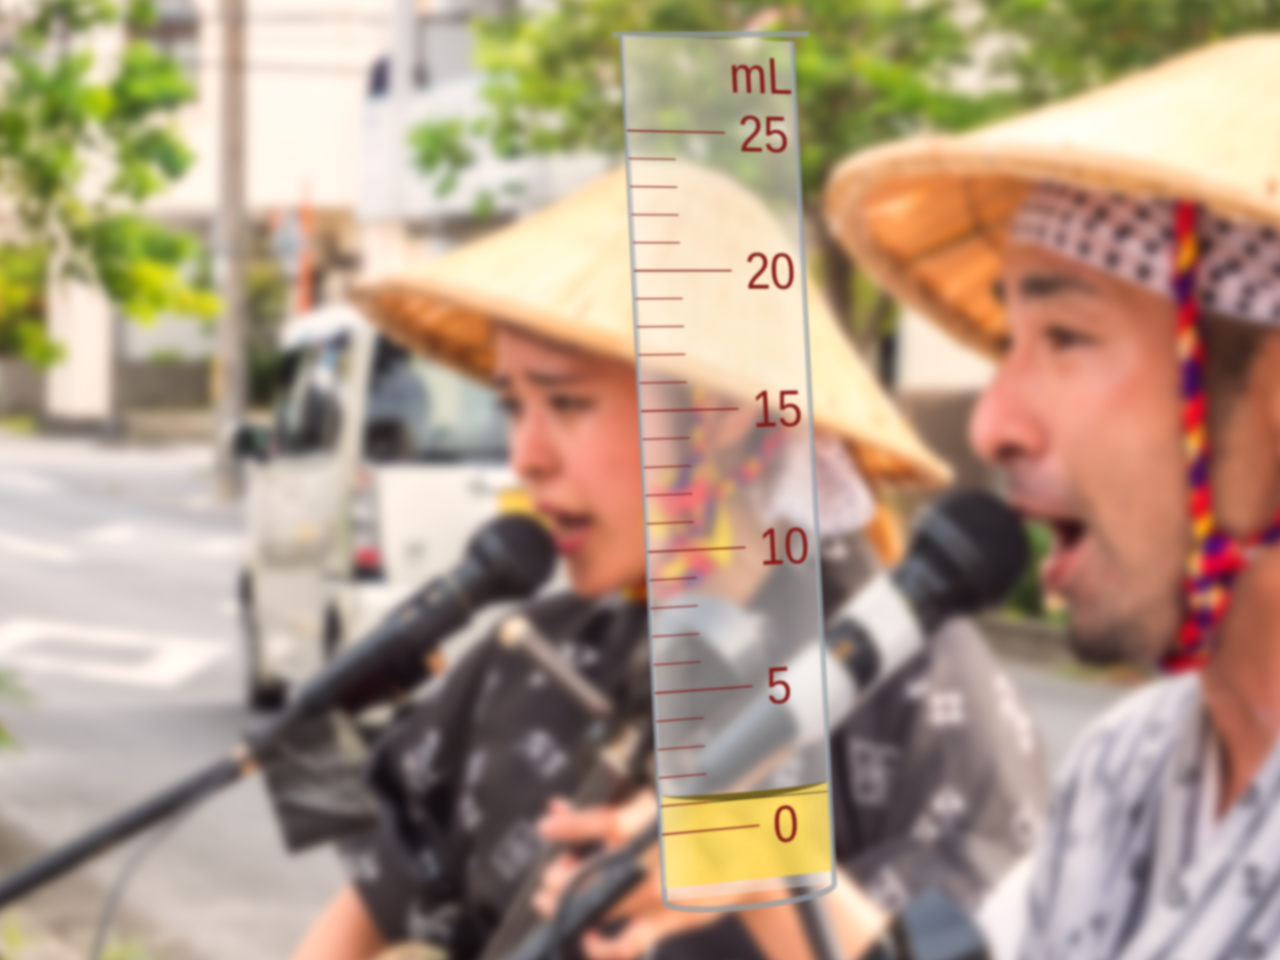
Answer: 1 mL
